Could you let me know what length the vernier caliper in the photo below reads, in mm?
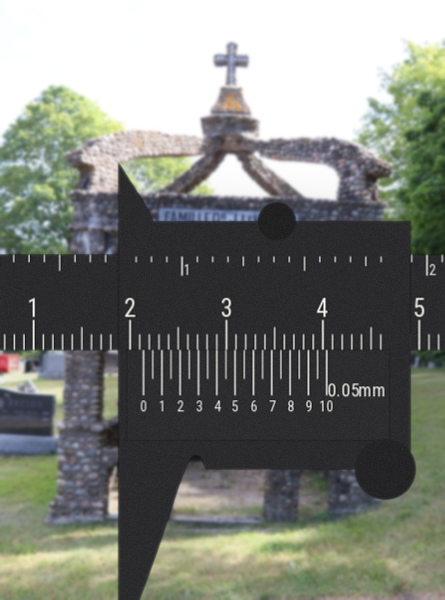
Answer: 21.4 mm
